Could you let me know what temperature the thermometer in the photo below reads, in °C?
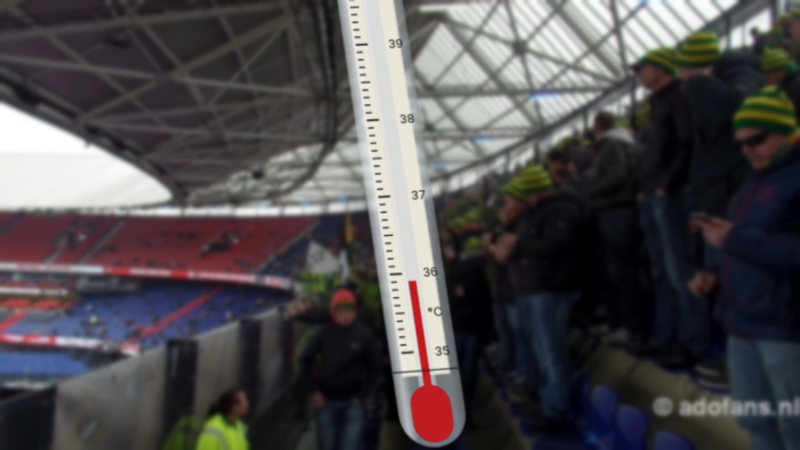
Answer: 35.9 °C
